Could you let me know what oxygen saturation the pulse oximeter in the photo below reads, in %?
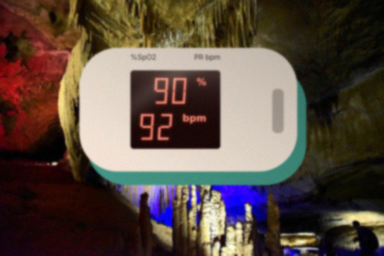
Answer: 90 %
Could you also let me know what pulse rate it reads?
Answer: 92 bpm
